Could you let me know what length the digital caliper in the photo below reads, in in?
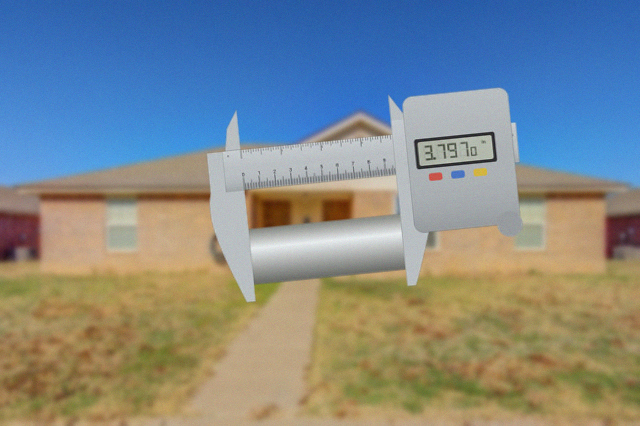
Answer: 3.7970 in
